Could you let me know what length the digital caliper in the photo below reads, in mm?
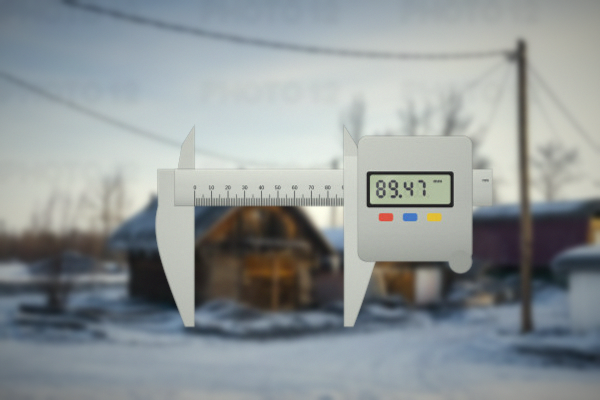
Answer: 89.47 mm
